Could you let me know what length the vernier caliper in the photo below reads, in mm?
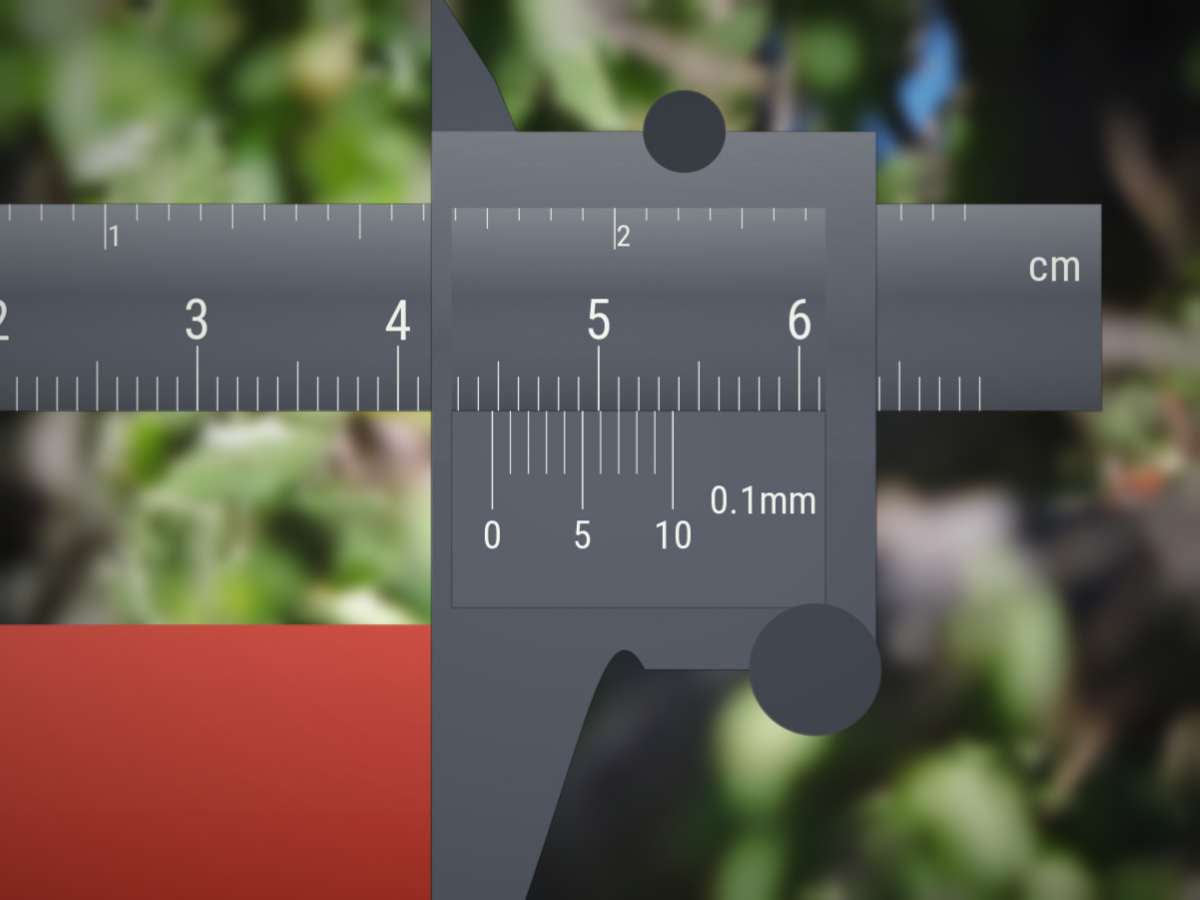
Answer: 44.7 mm
